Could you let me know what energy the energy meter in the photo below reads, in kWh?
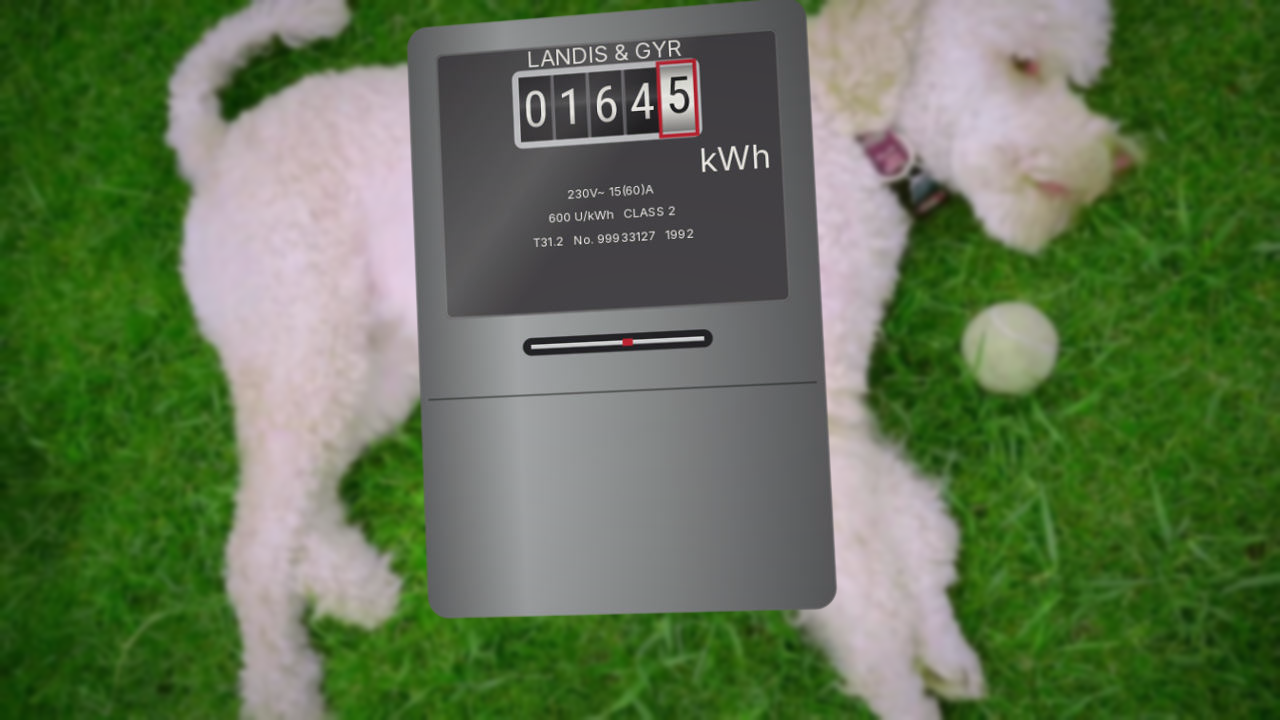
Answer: 164.5 kWh
